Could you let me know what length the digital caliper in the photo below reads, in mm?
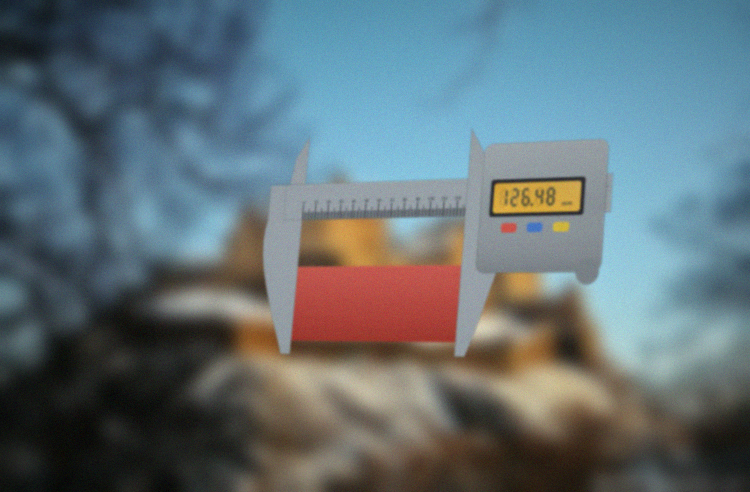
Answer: 126.48 mm
